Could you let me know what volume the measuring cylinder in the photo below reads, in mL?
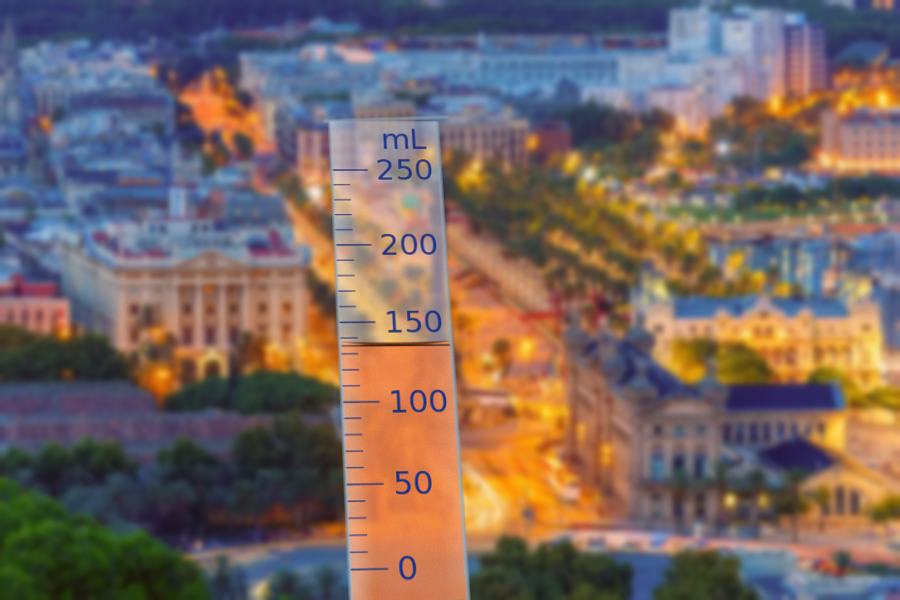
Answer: 135 mL
